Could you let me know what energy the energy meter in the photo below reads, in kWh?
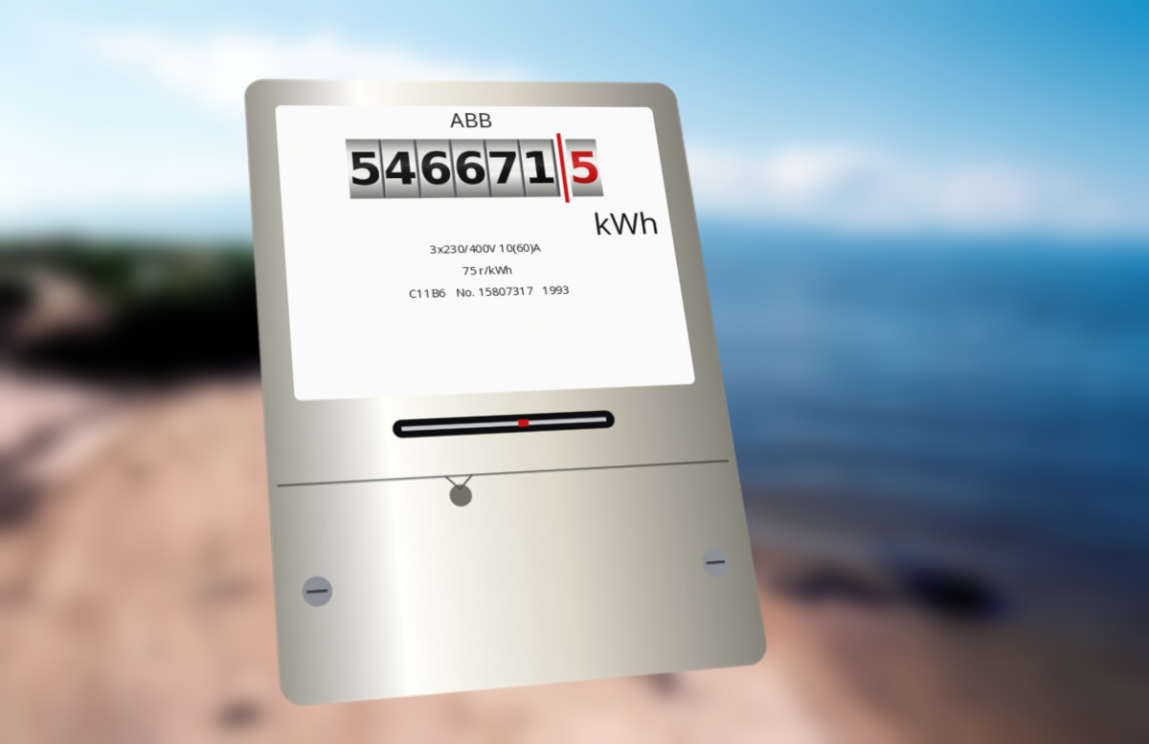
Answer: 546671.5 kWh
